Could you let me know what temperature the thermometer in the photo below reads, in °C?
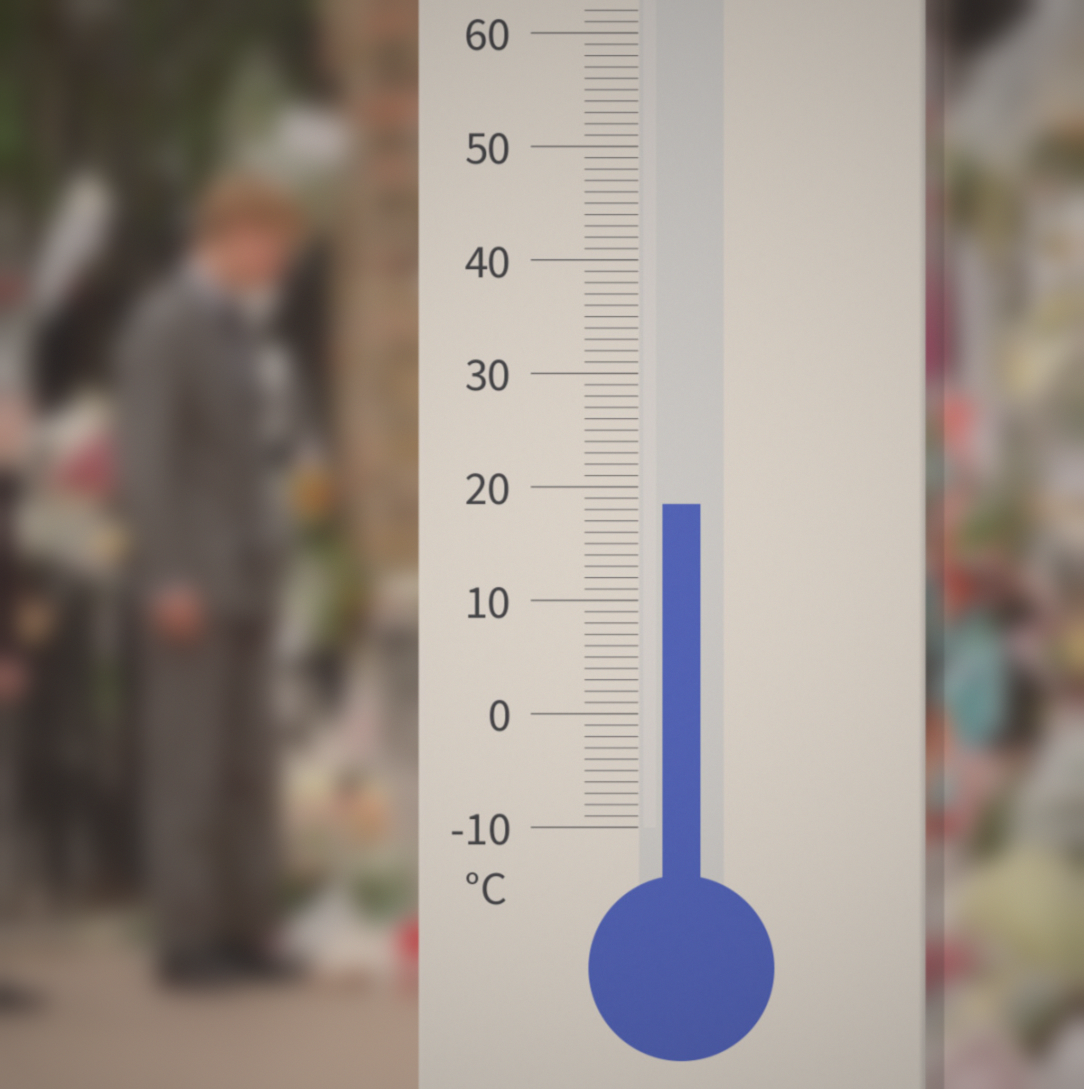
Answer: 18.5 °C
